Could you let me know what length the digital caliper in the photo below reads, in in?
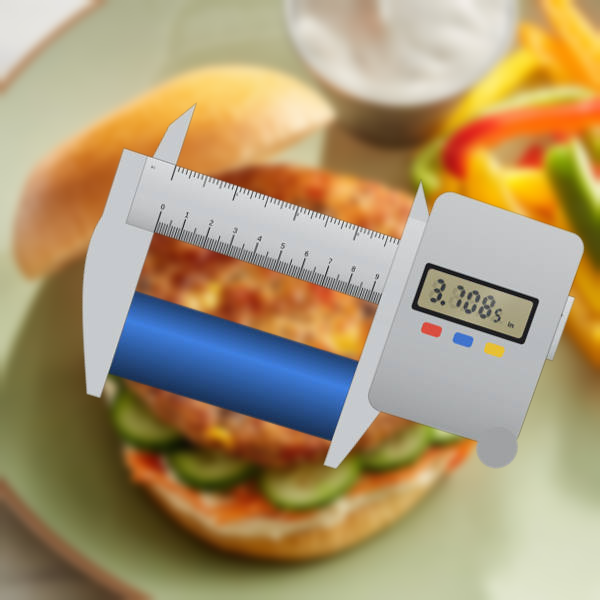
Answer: 3.7085 in
